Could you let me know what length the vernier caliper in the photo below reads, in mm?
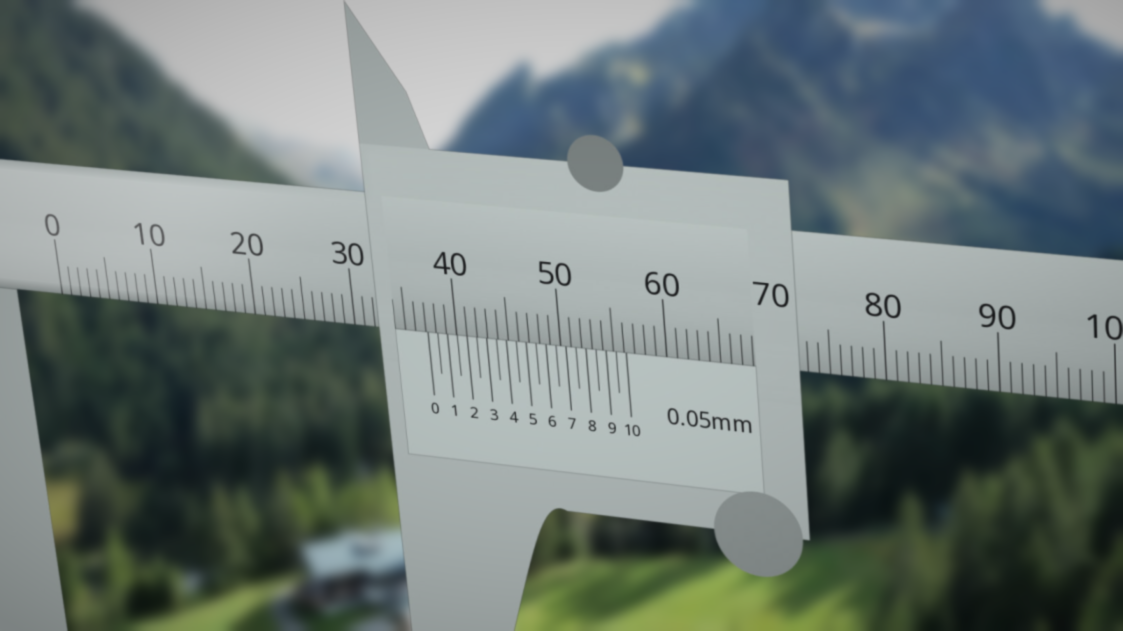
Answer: 37.2 mm
